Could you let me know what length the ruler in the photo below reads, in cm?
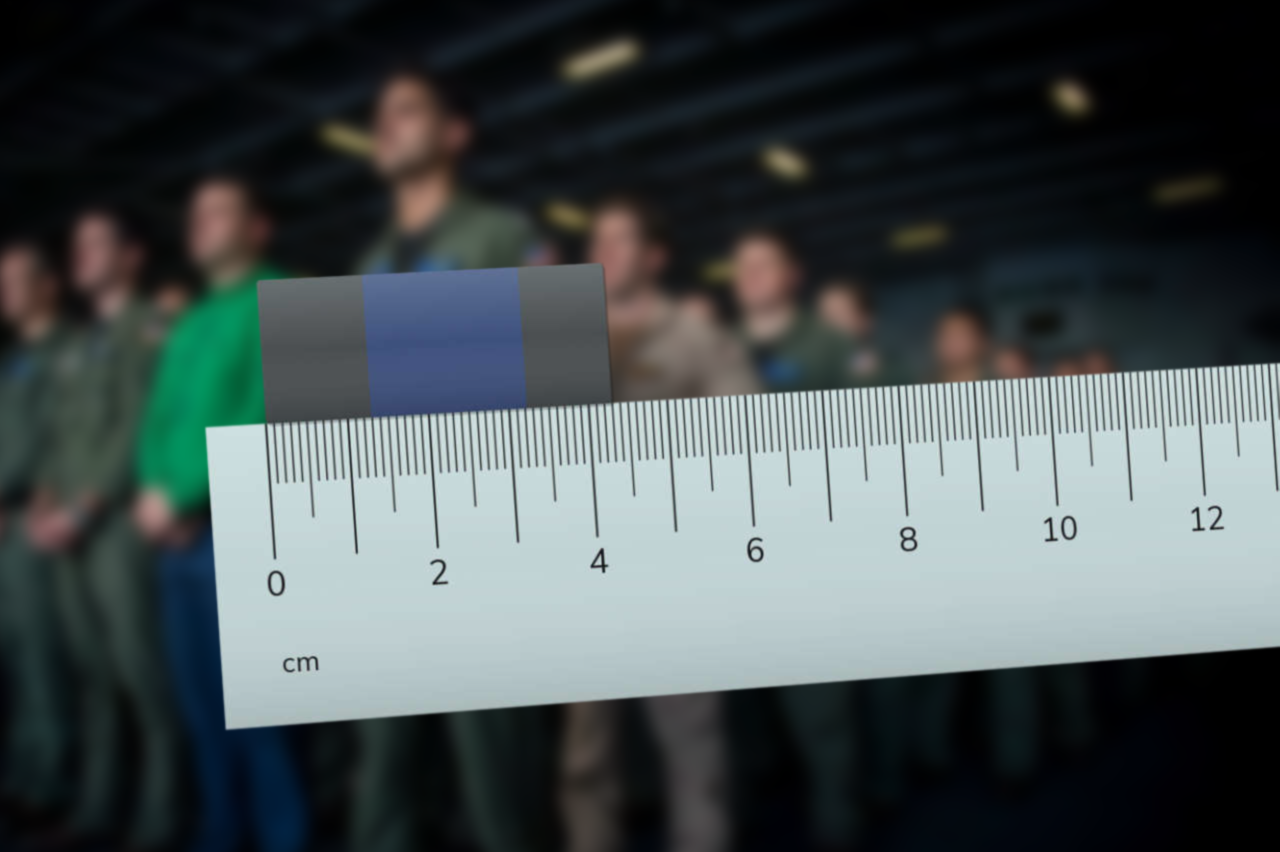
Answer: 4.3 cm
